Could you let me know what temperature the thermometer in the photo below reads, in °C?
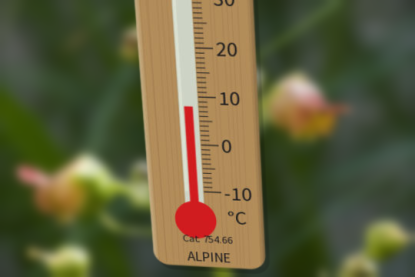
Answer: 8 °C
